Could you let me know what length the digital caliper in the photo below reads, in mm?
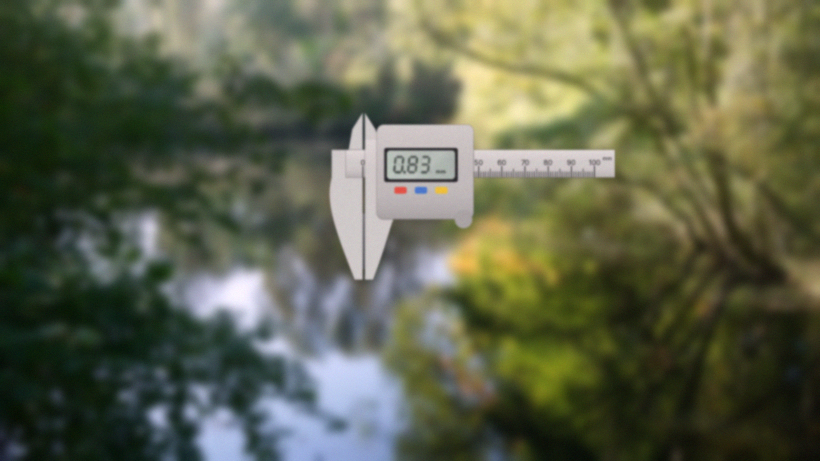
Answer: 0.83 mm
